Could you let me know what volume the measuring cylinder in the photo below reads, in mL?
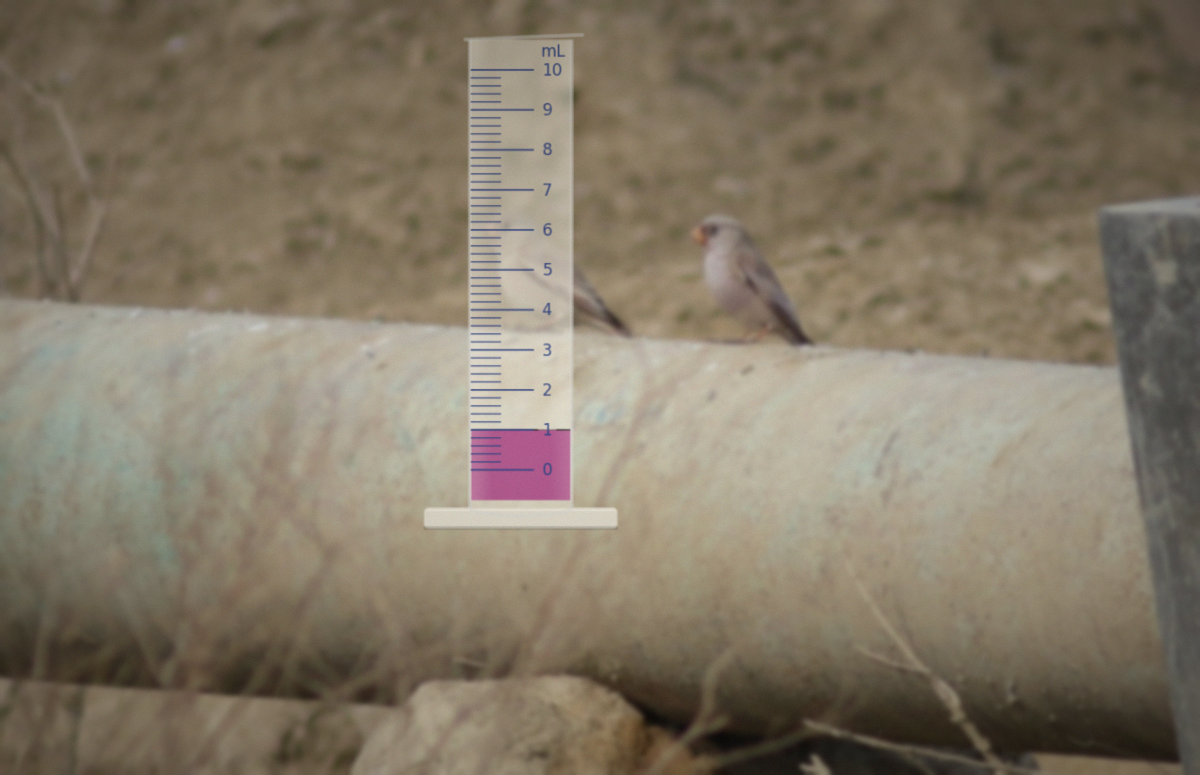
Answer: 1 mL
